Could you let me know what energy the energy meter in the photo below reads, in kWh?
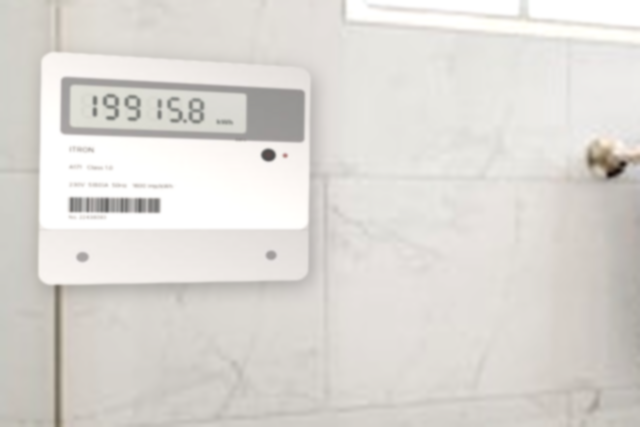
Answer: 19915.8 kWh
